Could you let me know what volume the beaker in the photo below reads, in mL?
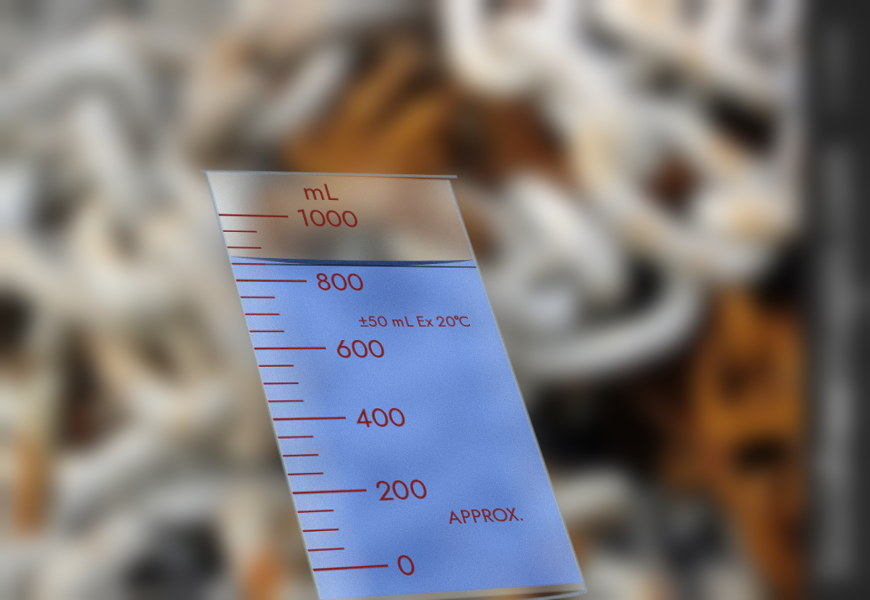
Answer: 850 mL
